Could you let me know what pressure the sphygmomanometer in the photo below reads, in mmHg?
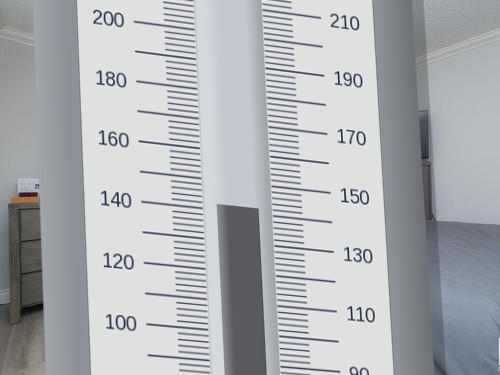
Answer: 142 mmHg
